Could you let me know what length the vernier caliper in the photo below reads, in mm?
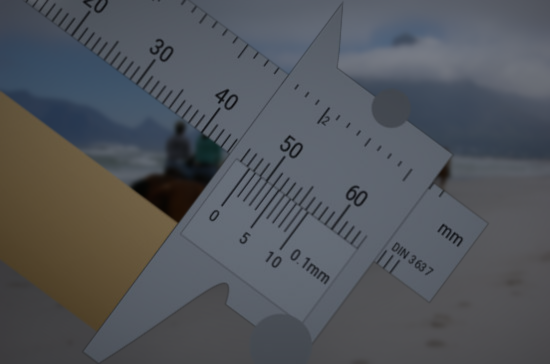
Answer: 47.4 mm
